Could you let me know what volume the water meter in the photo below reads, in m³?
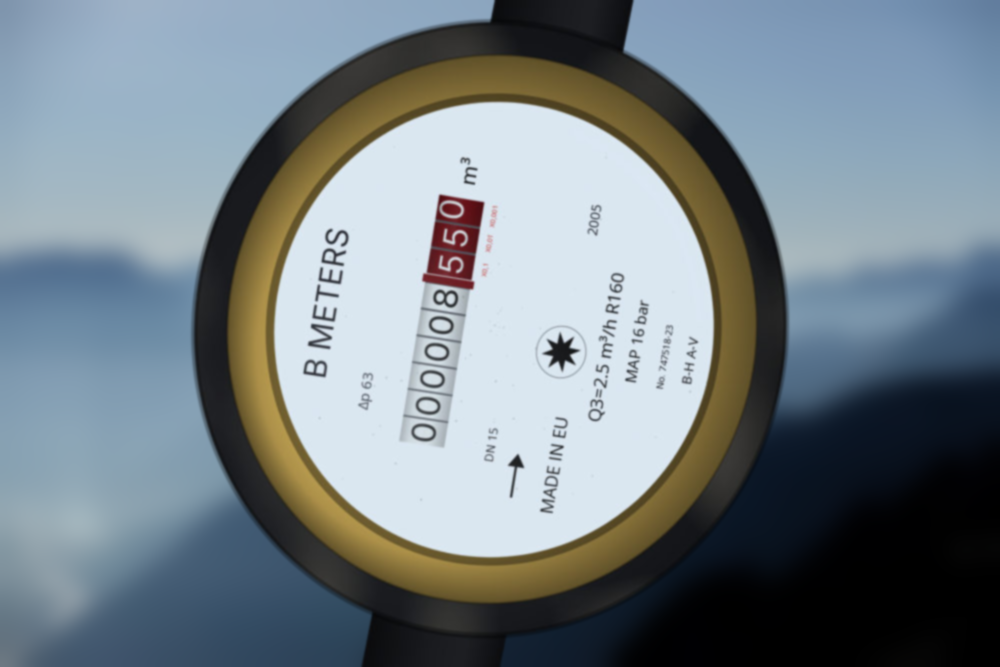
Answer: 8.550 m³
